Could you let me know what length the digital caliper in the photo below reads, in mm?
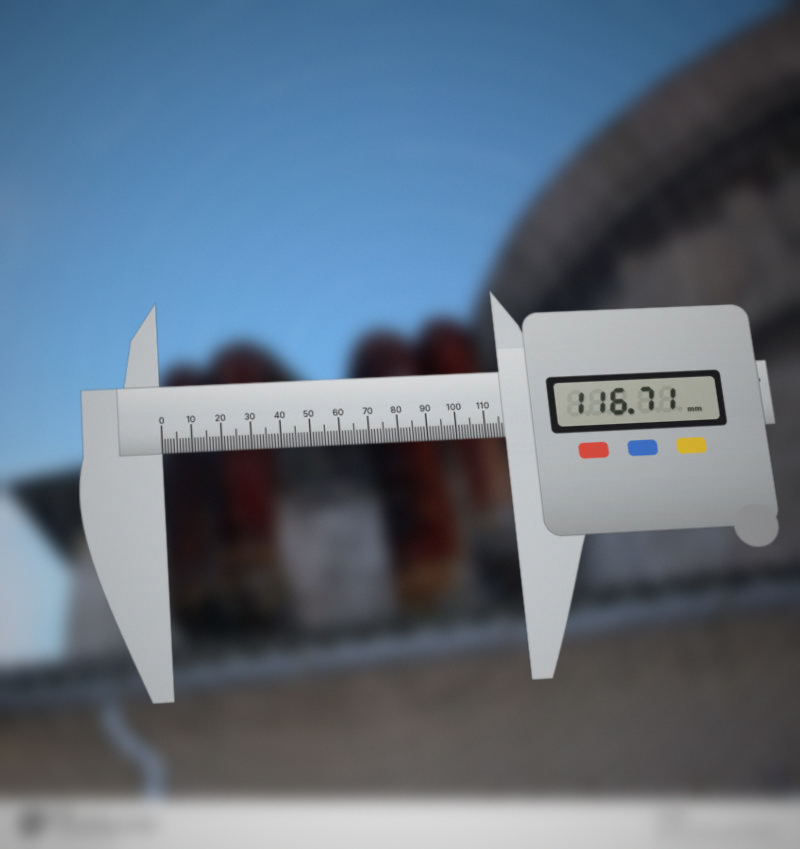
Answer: 116.71 mm
